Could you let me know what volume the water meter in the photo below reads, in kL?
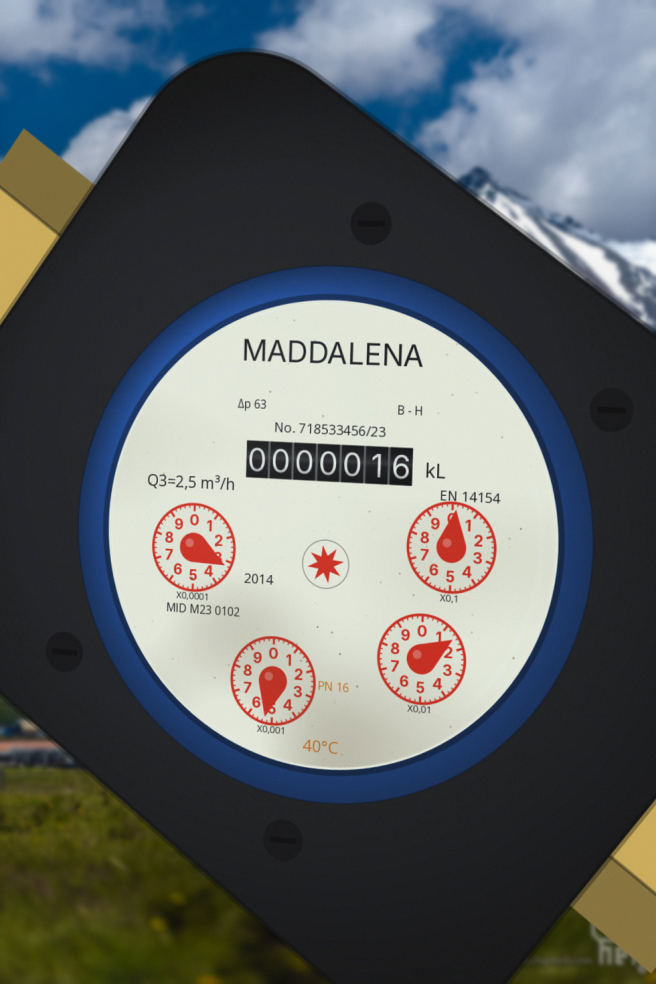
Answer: 16.0153 kL
